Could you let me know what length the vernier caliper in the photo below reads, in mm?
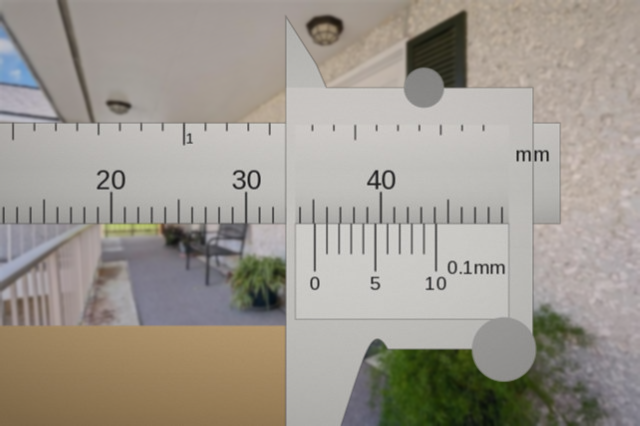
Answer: 35.1 mm
